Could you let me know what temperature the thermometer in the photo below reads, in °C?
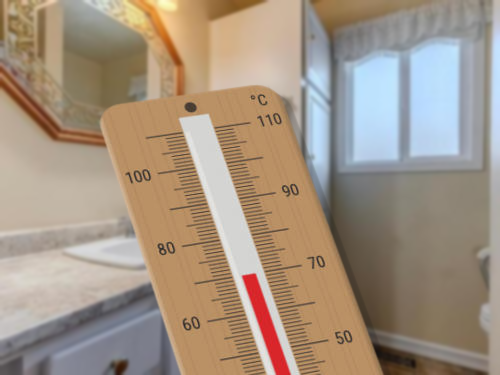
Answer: 70 °C
